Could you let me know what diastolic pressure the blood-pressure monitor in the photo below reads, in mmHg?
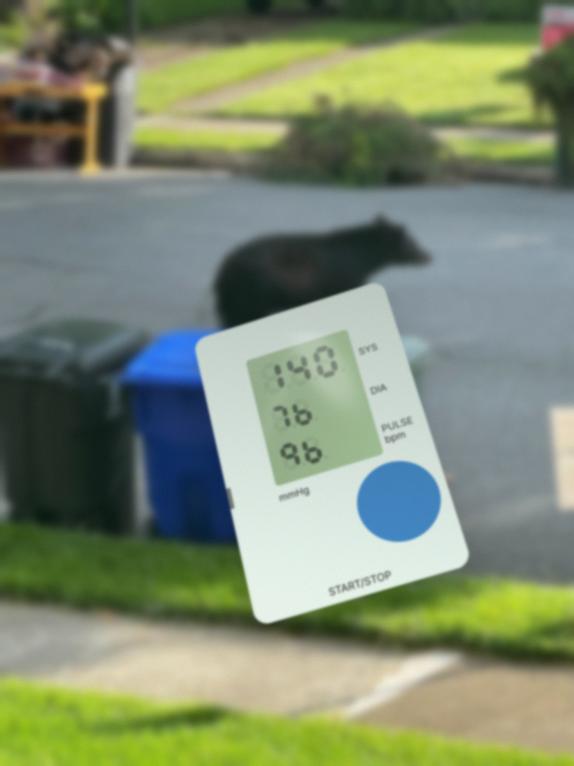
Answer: 76 mmHg
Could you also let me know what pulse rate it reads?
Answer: 96 bpm
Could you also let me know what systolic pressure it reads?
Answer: 140 mmHg
